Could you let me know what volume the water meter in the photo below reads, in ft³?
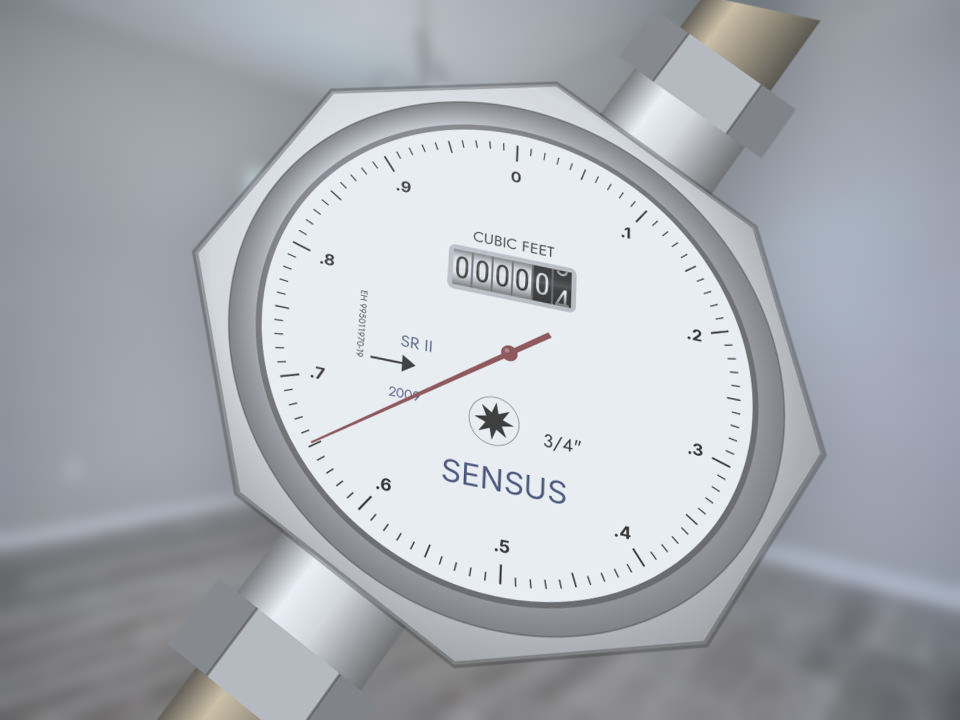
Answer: 3.65 ft³
